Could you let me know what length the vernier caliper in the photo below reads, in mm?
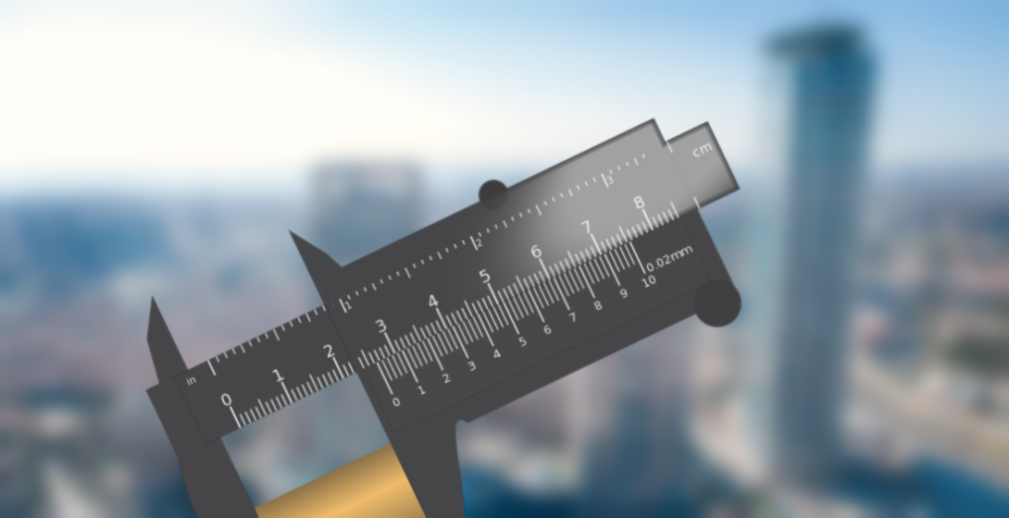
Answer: 26.5 mm
